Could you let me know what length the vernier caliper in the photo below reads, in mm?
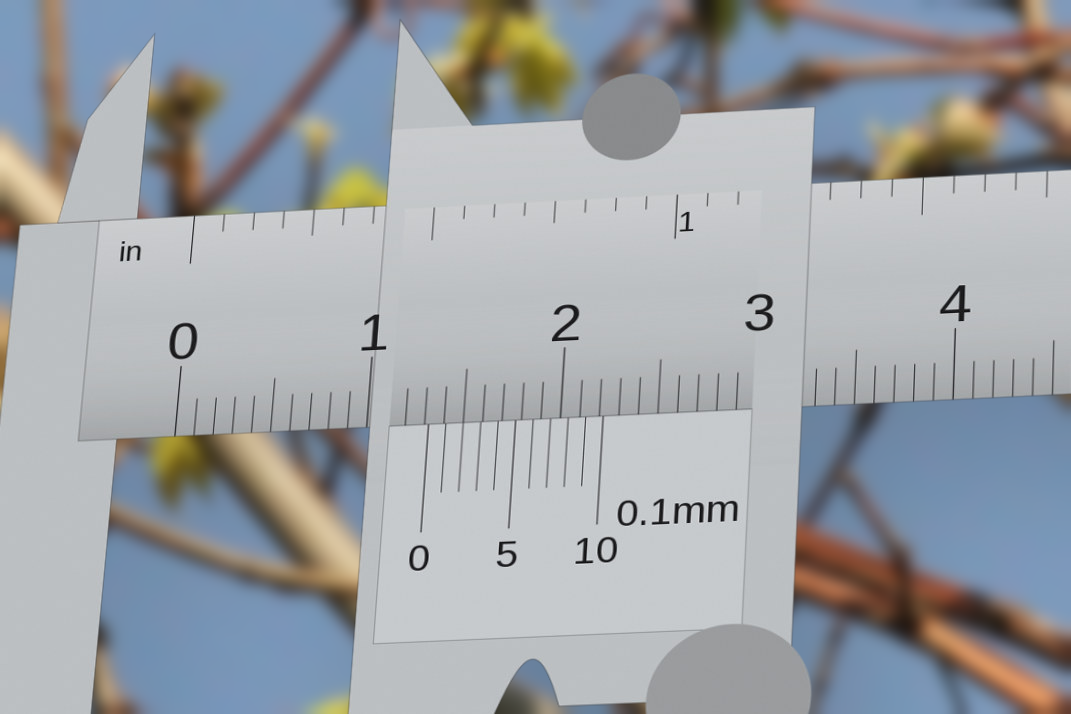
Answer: 13.2 mm
